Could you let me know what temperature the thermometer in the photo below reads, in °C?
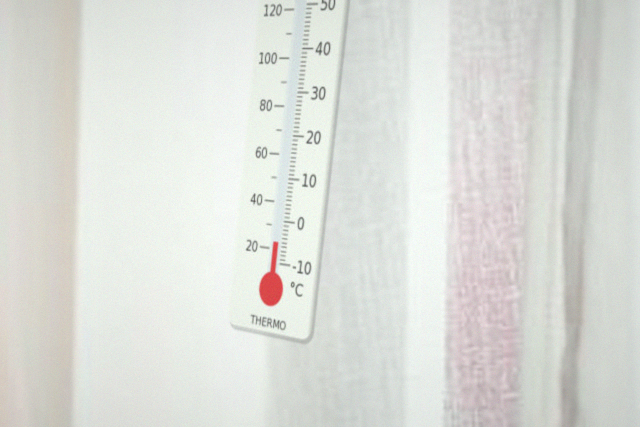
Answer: -5 °C
